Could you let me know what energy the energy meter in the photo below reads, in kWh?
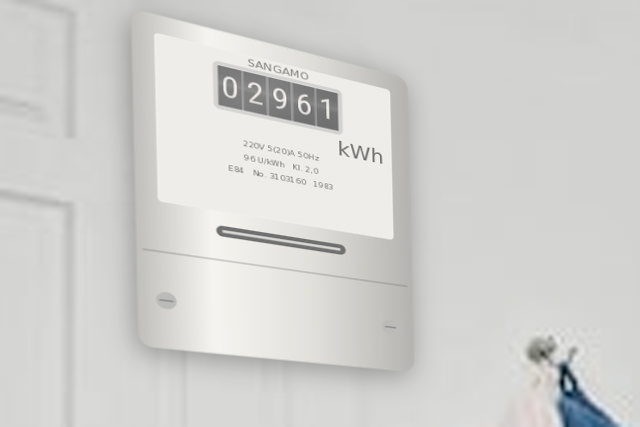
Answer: 2961 kWh
